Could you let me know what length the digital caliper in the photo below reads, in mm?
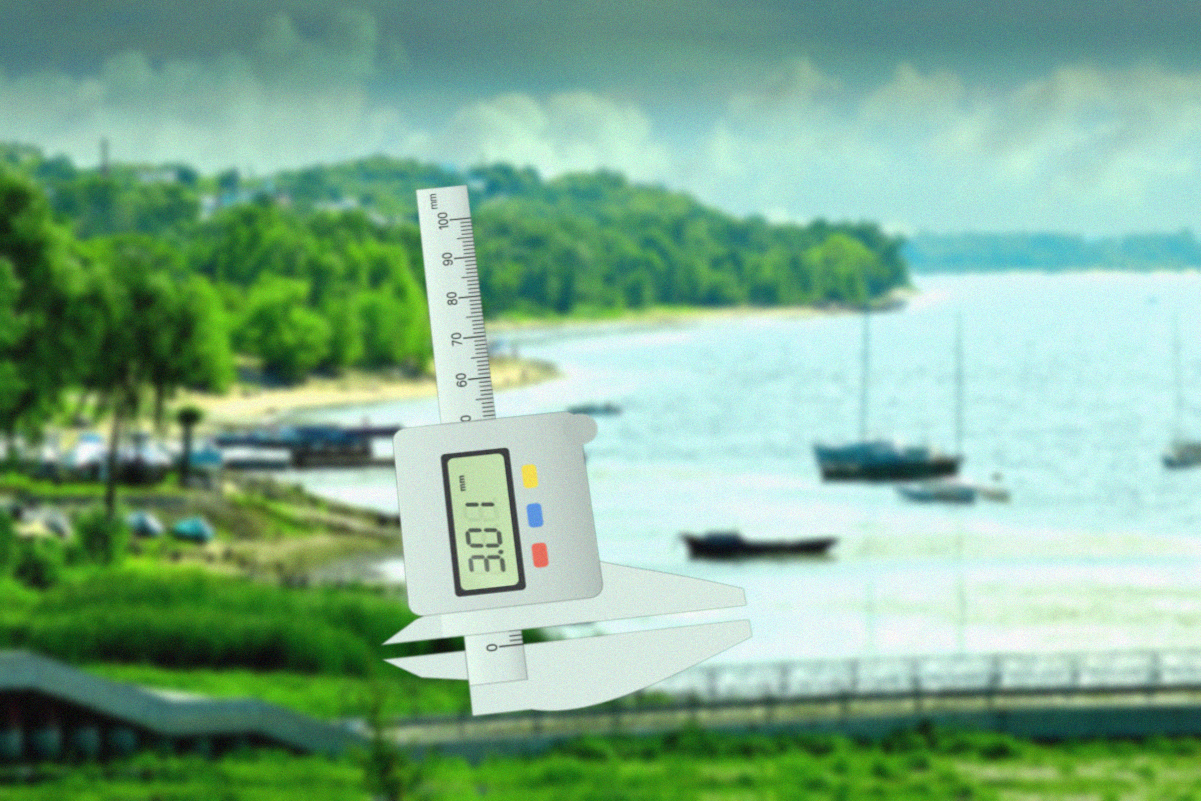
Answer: 3.01 mm
